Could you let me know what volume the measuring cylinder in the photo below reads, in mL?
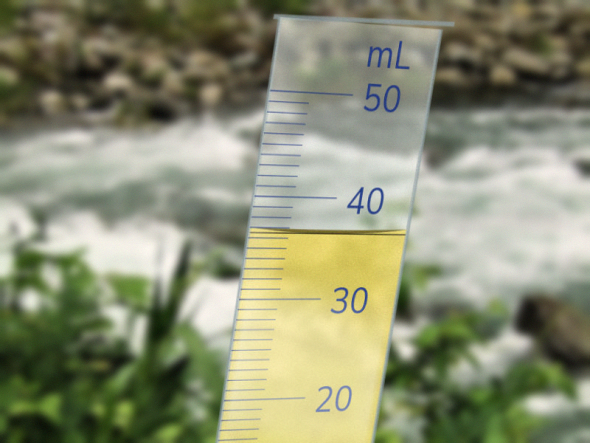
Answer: 36.5 mL
